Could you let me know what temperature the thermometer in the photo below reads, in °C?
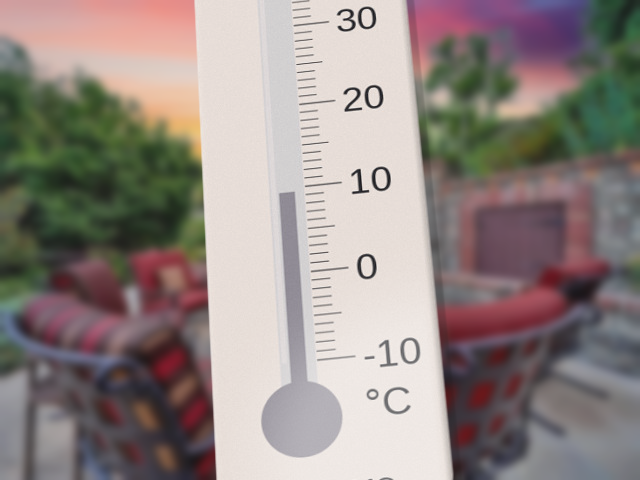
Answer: 9.5 °C
